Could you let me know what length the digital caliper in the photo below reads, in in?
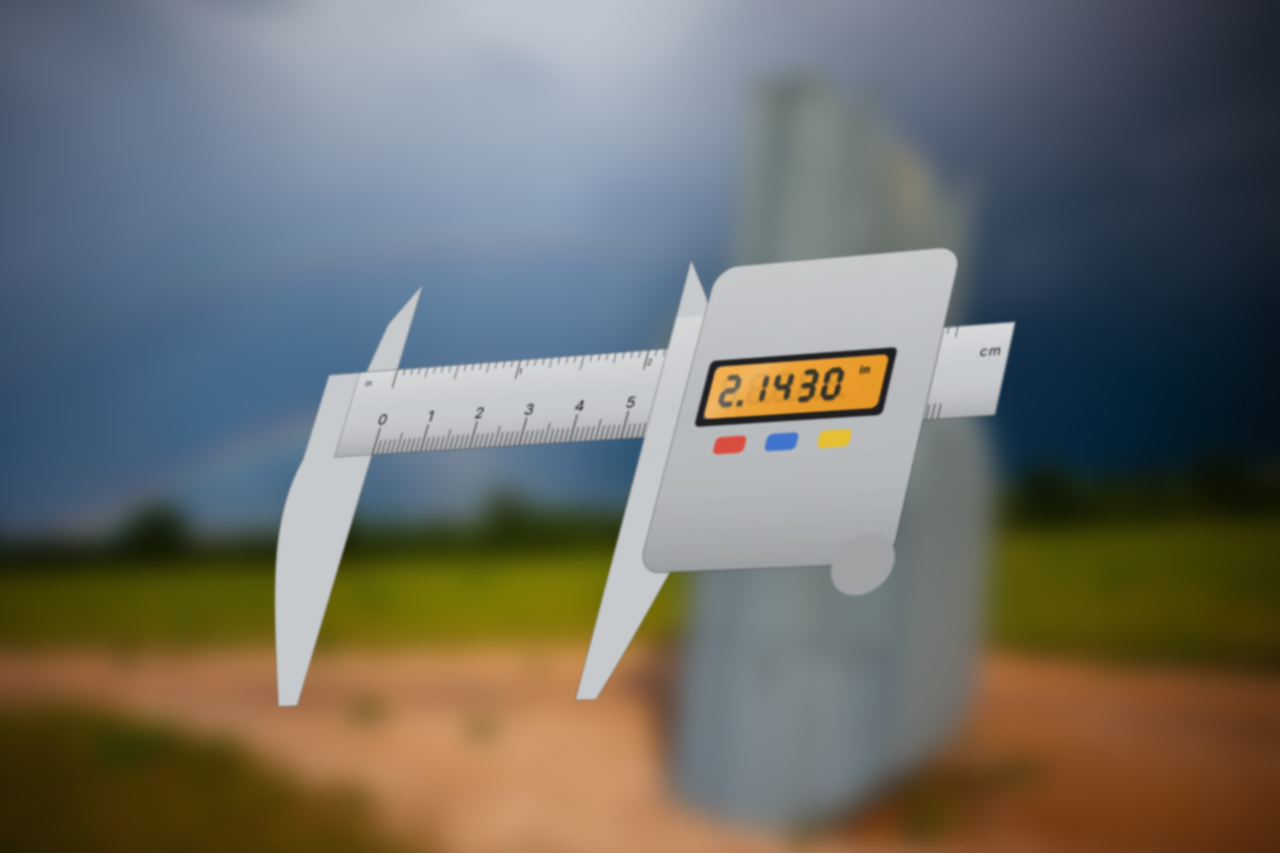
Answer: 2.1430 in
